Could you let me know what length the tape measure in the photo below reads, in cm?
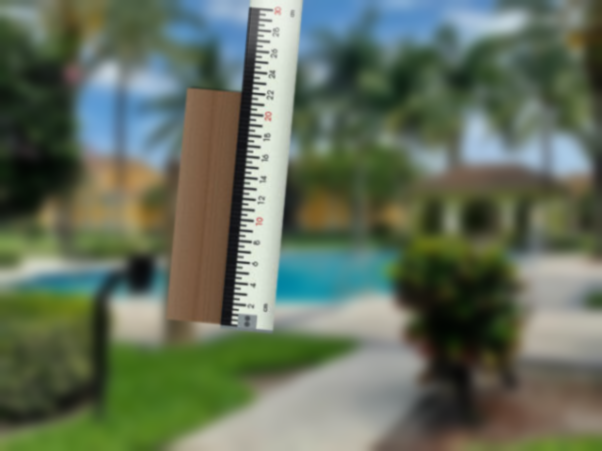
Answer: 22 cm
